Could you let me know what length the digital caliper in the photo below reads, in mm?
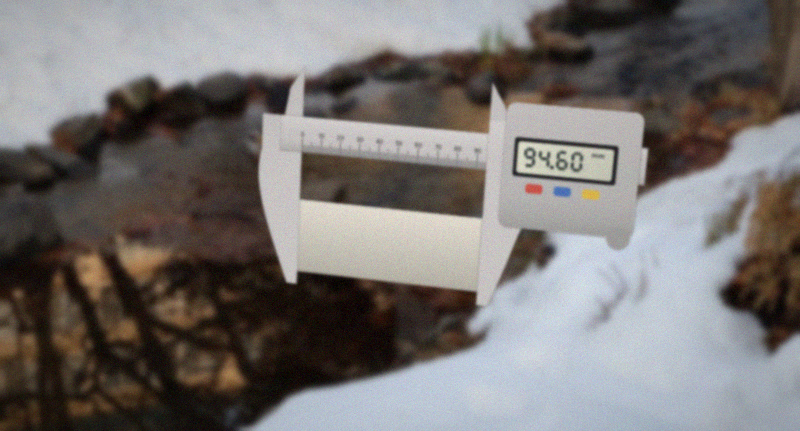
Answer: 94.60 mm
